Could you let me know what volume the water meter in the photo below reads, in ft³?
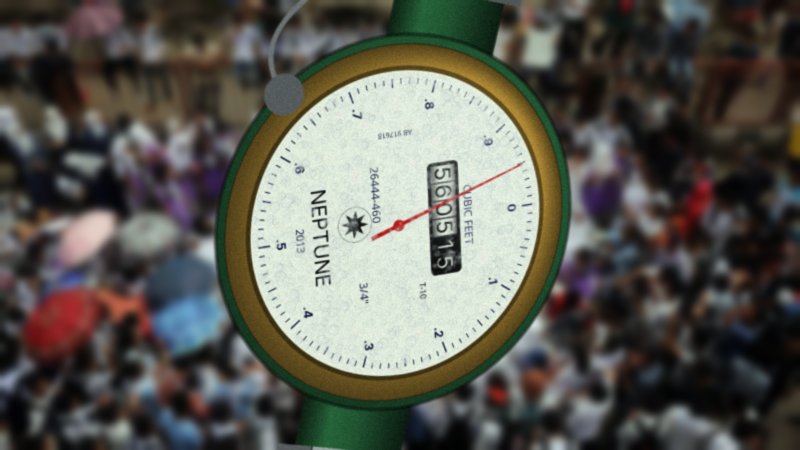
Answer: 560514.95 ft³
